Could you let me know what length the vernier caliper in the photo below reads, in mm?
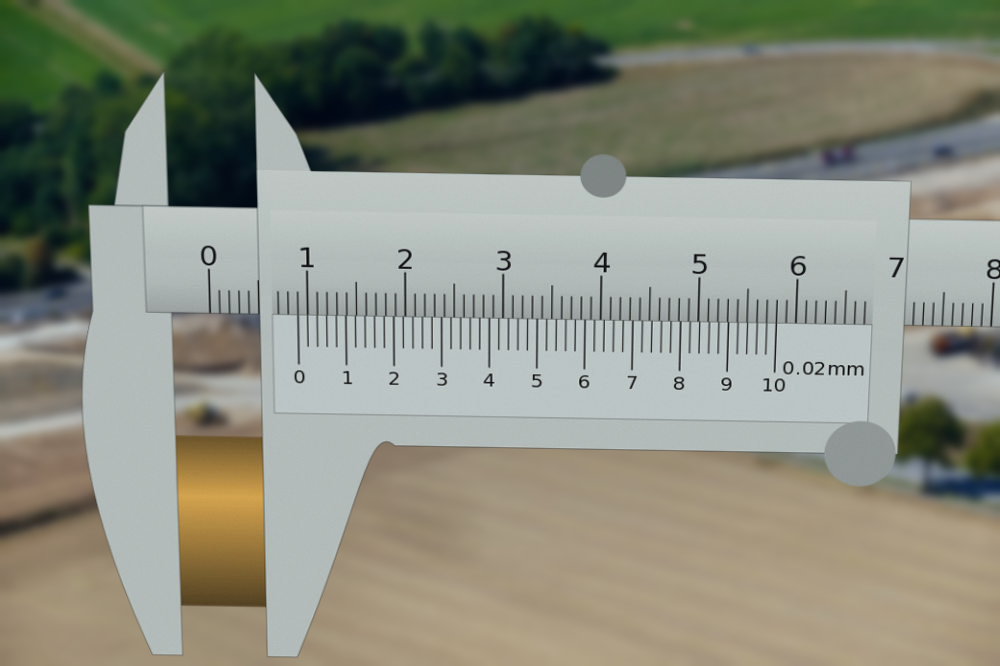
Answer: 9.0 mm
